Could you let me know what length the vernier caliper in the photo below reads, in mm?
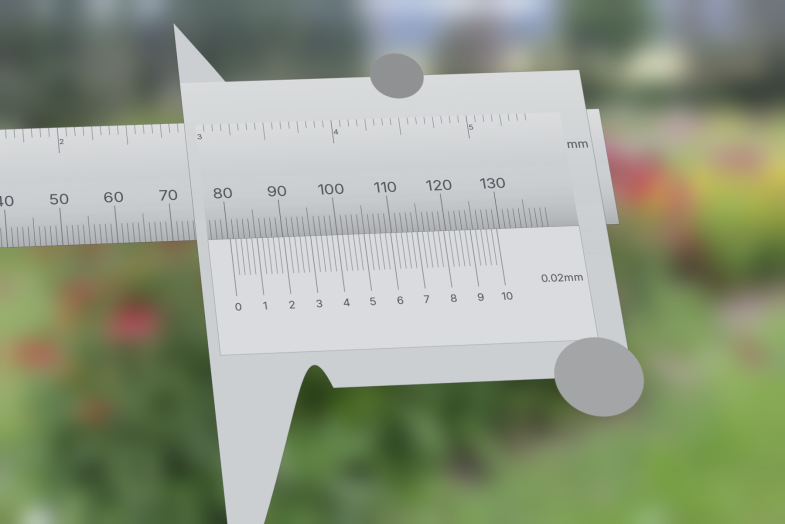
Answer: 80.4 mm
